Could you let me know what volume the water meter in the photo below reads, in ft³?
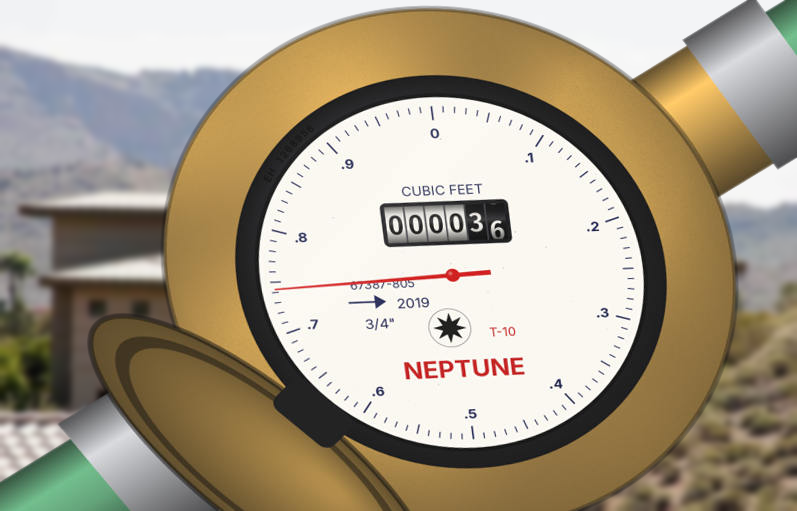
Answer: 35.74 ft³
